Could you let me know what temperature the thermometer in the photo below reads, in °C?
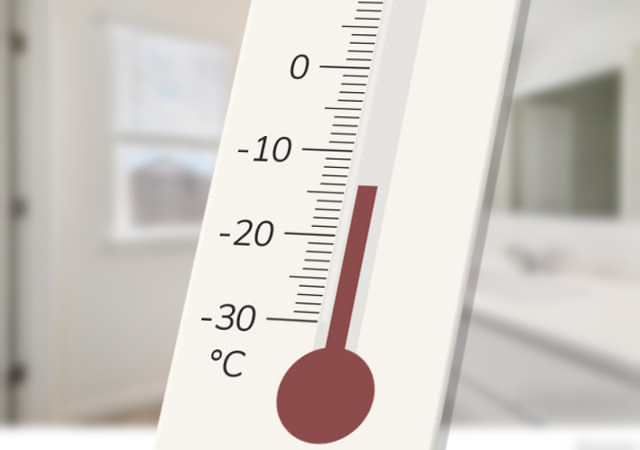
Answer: -14 °C
